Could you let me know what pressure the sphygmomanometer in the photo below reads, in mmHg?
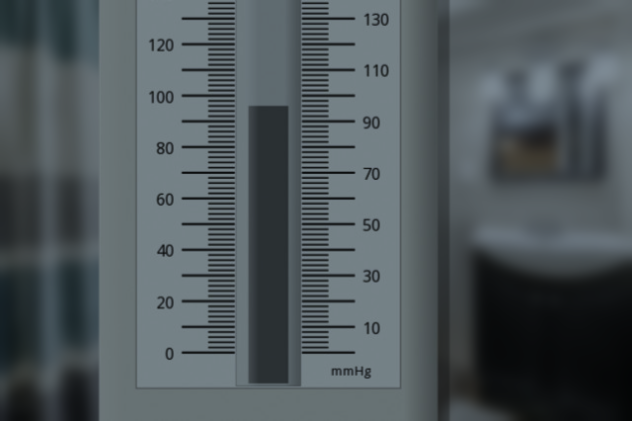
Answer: 96 mmHg
